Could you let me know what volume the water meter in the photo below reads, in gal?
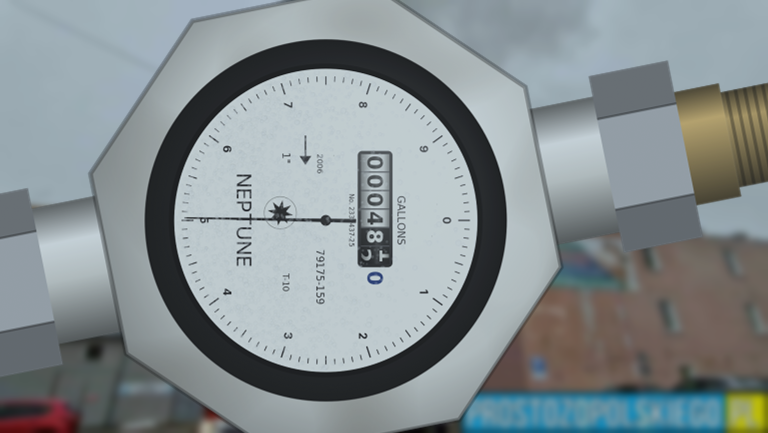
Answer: 4815.0 gal
